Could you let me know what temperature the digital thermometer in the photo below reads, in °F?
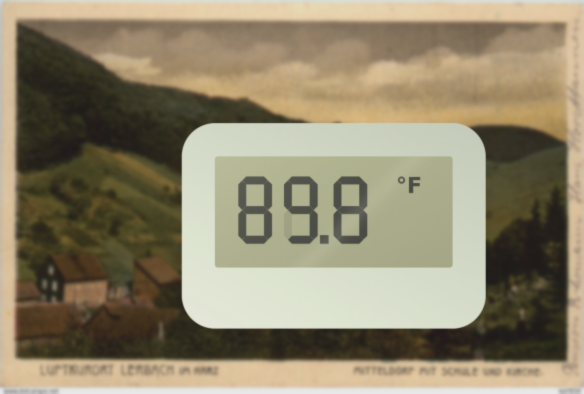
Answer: 89.8 °F
